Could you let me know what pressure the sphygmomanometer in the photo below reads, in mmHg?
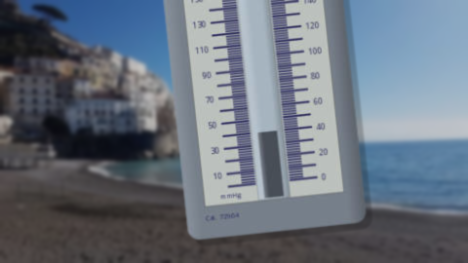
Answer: 40 mmHg
